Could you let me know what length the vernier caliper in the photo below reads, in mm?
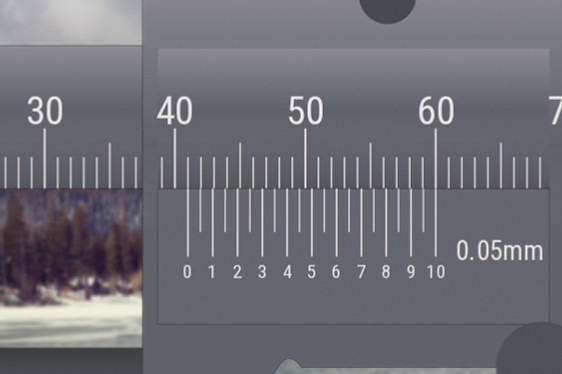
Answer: 41.0 mm
